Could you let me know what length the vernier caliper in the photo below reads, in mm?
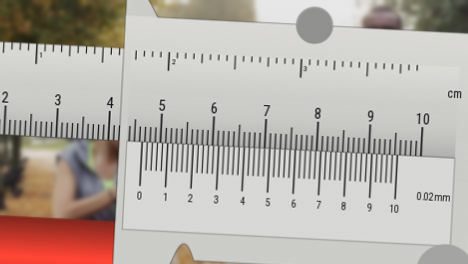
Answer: 46.5 mm
